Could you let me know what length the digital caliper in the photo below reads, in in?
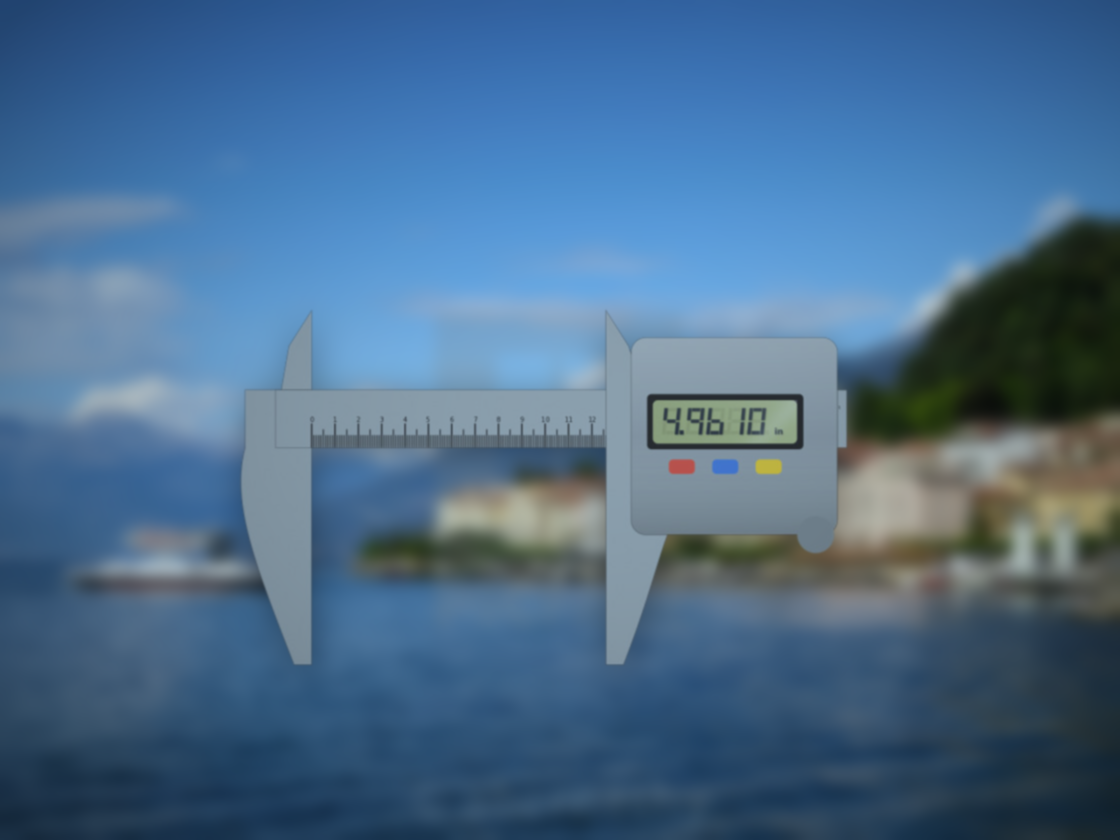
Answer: 4.9610 in
